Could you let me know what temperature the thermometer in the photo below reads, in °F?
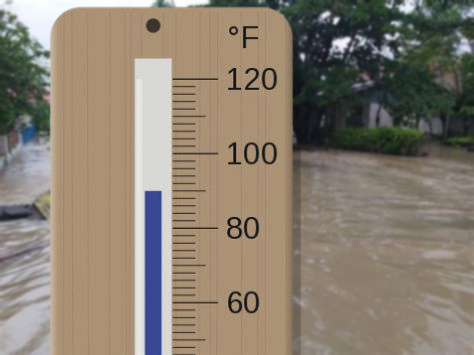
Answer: 90 °F
